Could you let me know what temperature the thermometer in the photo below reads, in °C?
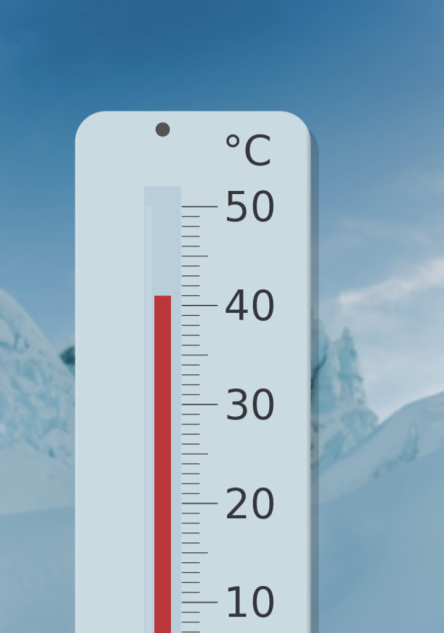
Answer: 41 °C
